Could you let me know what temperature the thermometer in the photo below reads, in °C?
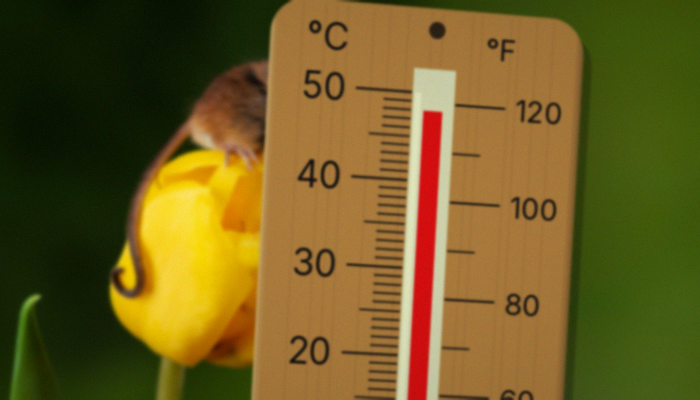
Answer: 48 °C
